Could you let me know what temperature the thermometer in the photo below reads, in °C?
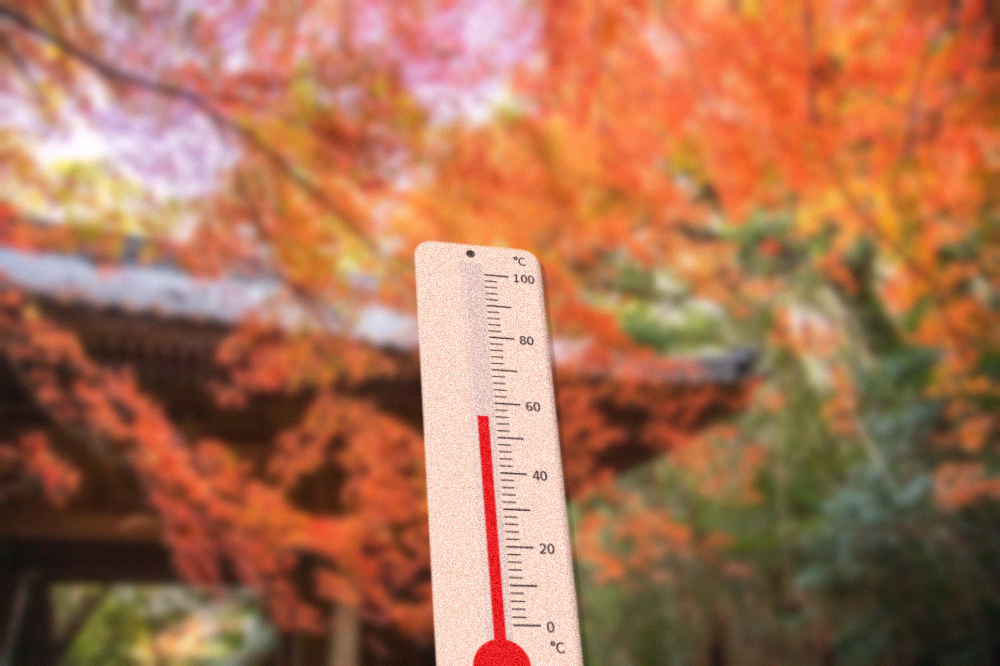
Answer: 56 °C
